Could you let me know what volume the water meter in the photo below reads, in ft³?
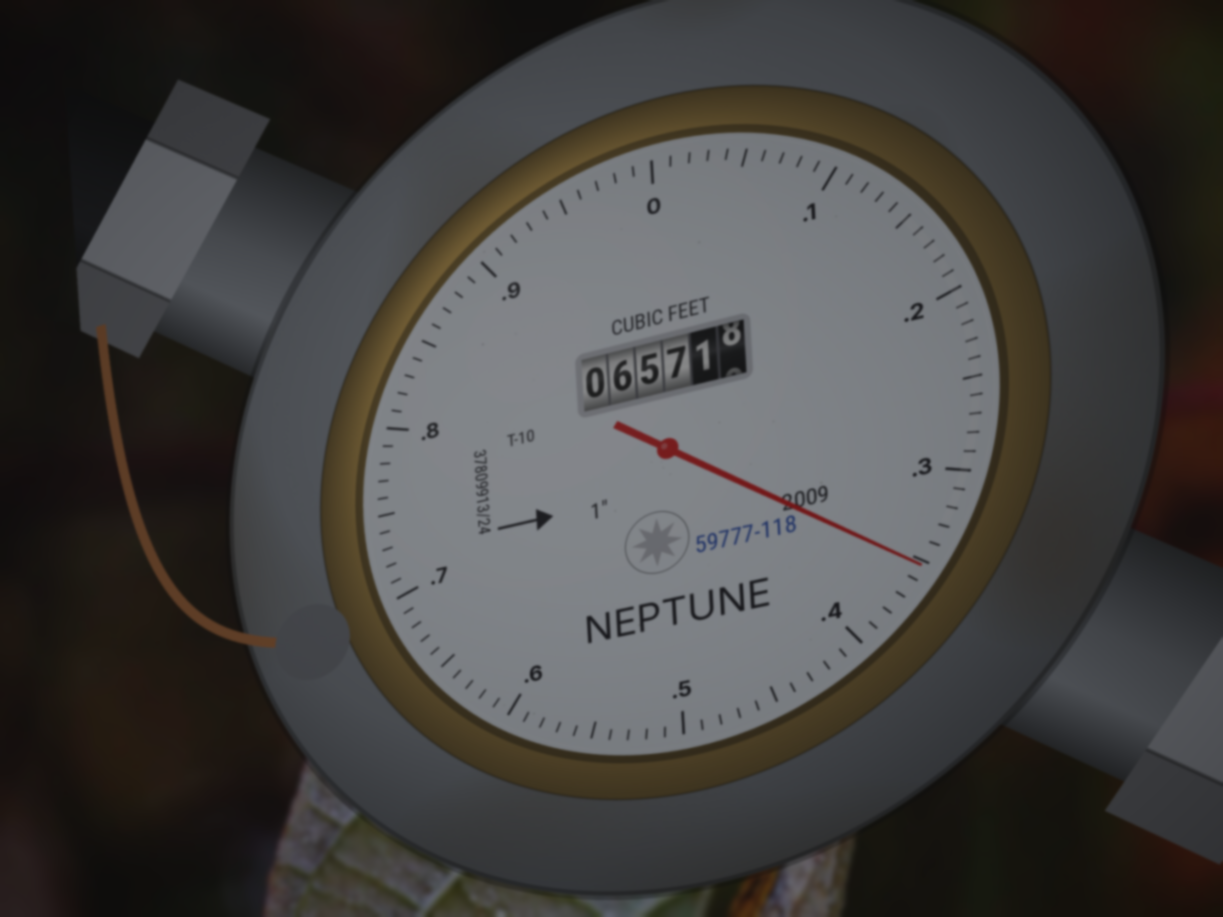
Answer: 65718.35 ft³
